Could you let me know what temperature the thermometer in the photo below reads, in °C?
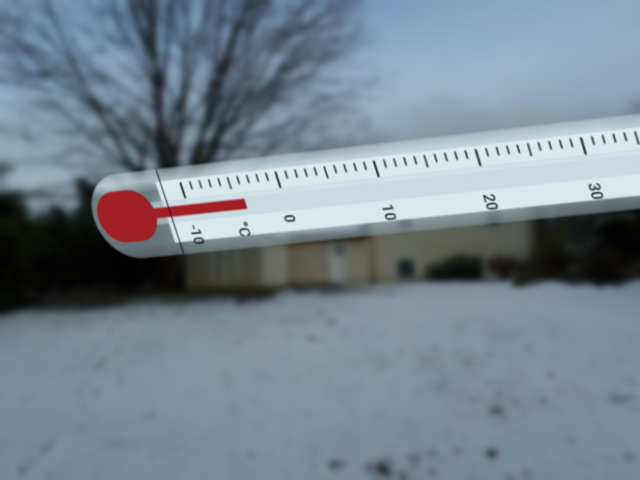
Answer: -4 °C
